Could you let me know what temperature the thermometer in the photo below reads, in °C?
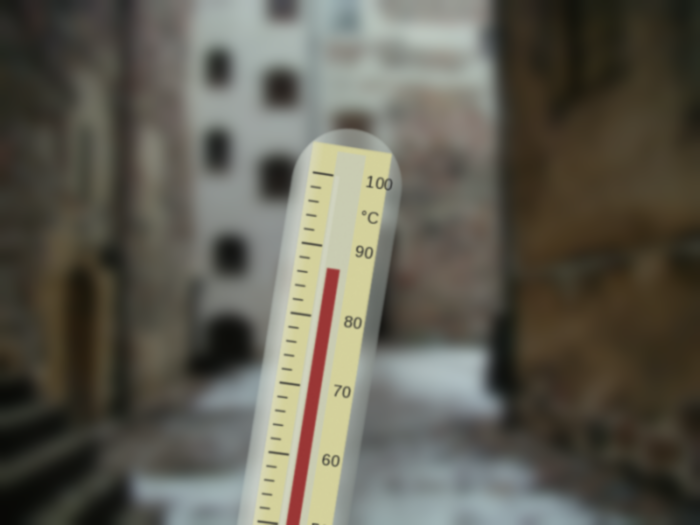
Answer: 87 °C
